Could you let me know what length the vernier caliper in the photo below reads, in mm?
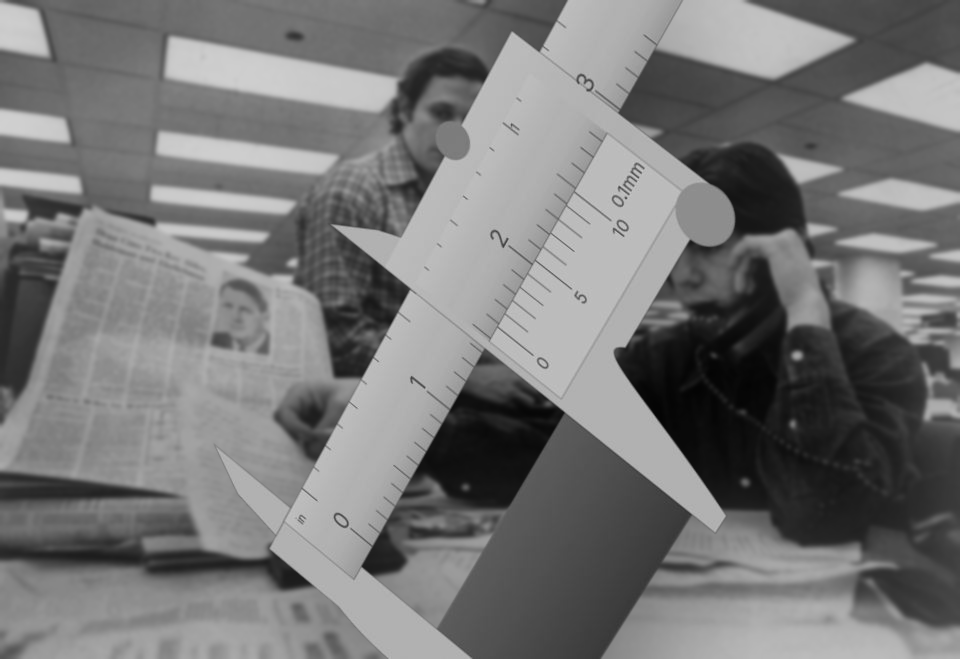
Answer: 15.8 mm
